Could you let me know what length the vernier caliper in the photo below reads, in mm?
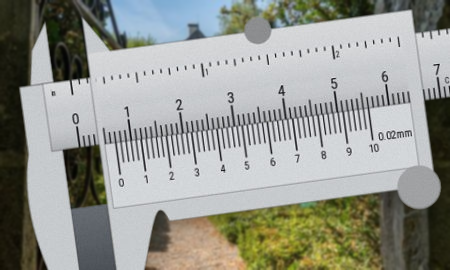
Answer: 7.0 mm
